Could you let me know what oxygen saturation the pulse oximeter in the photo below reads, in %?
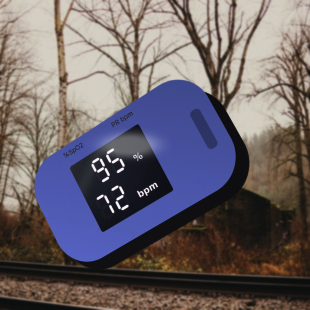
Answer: 95 %
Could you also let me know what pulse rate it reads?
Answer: 72 bpm
